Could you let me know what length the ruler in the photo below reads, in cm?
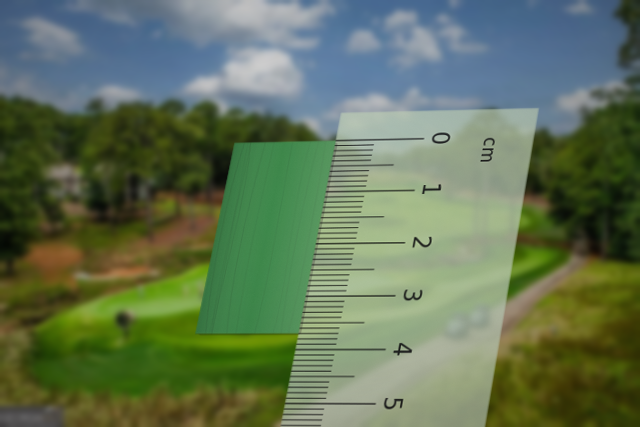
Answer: 3.7 cm
